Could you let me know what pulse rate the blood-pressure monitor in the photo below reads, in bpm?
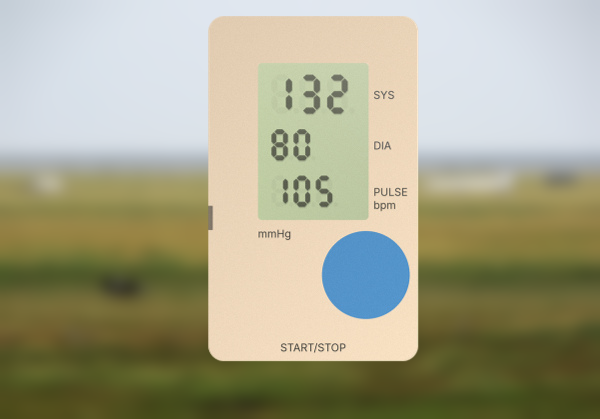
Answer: 105 bpm
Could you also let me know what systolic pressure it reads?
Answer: 132 mmHg
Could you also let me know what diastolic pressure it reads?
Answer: 80 mmHg
